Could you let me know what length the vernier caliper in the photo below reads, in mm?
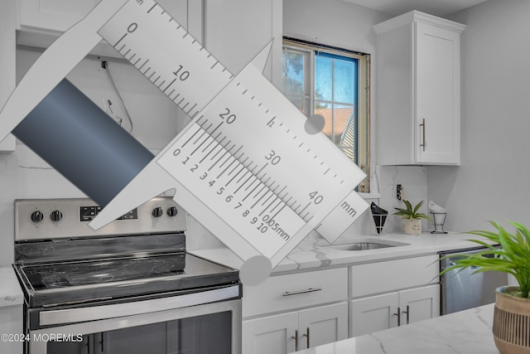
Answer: 18.2 mm
